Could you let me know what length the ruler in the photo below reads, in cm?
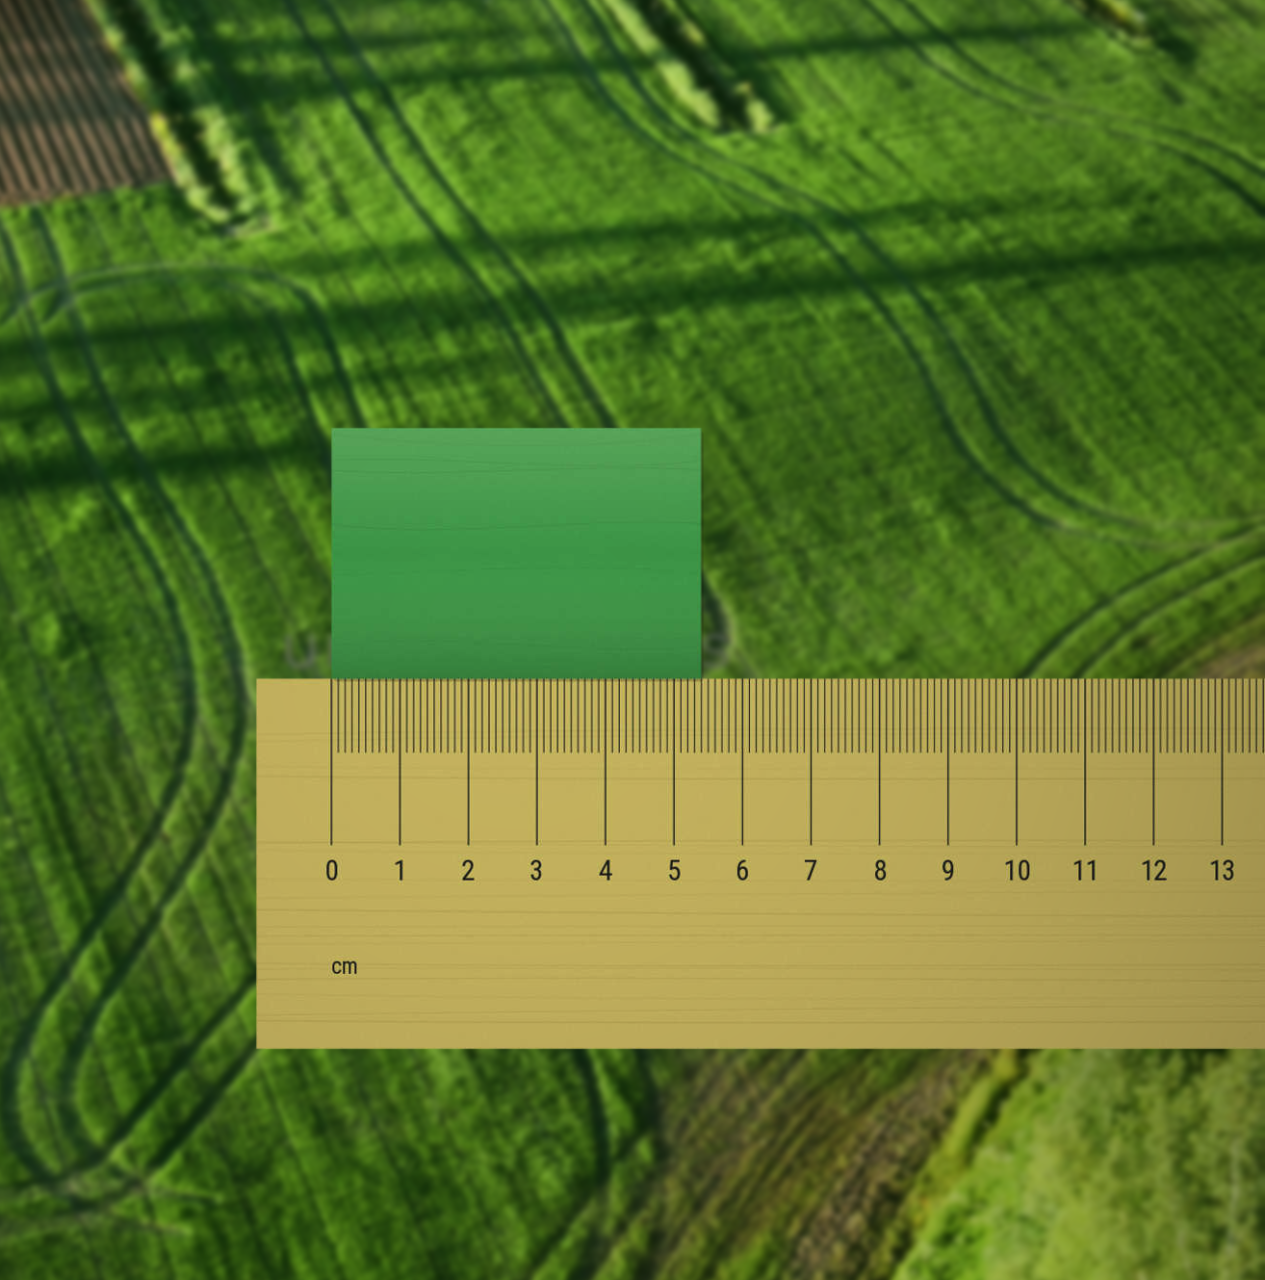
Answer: 5.4 cm
